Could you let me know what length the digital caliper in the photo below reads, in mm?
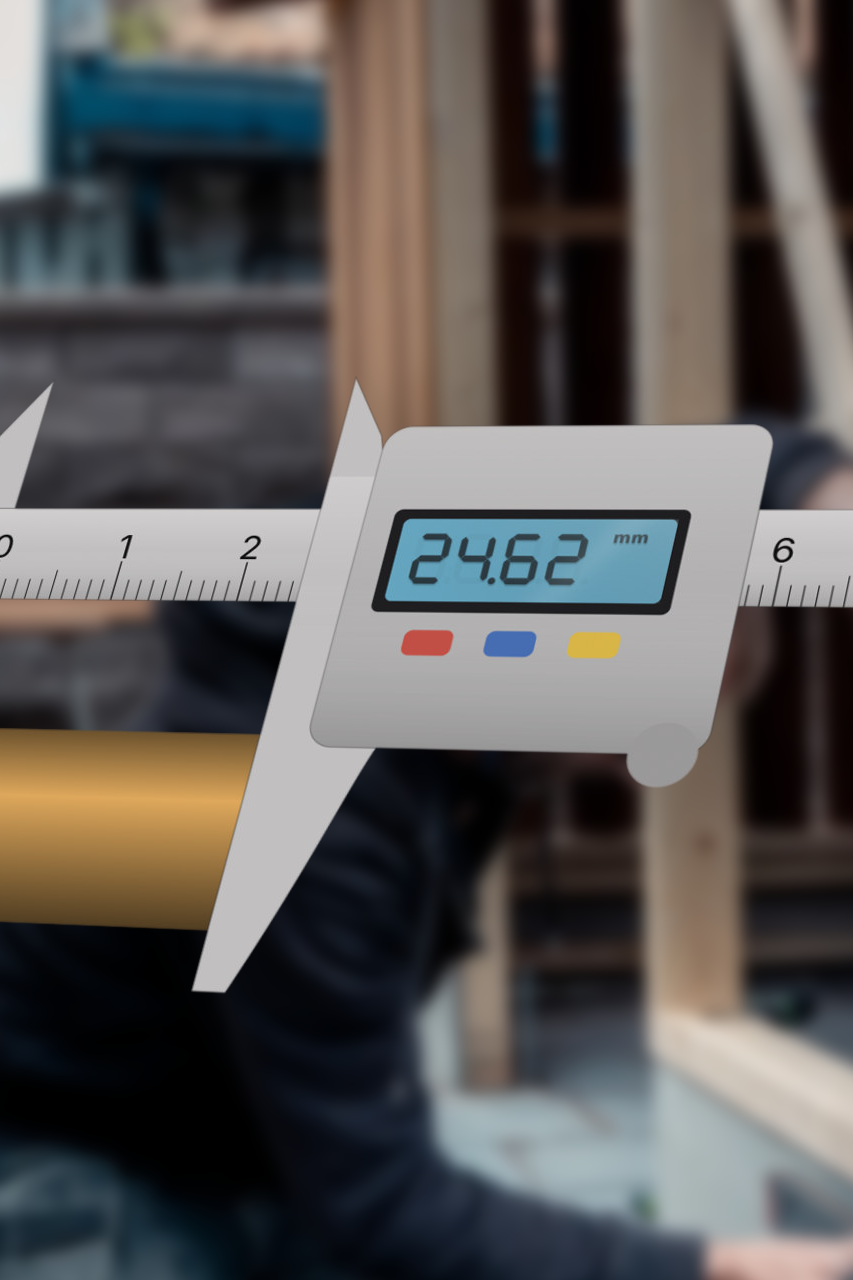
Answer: 24.62 mm
